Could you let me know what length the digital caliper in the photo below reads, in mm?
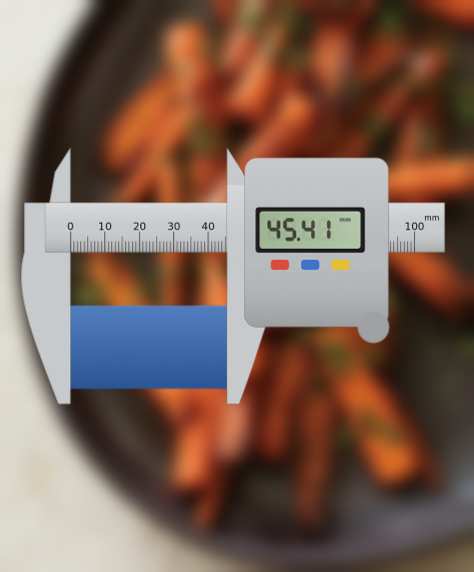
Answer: 45.41 mm
